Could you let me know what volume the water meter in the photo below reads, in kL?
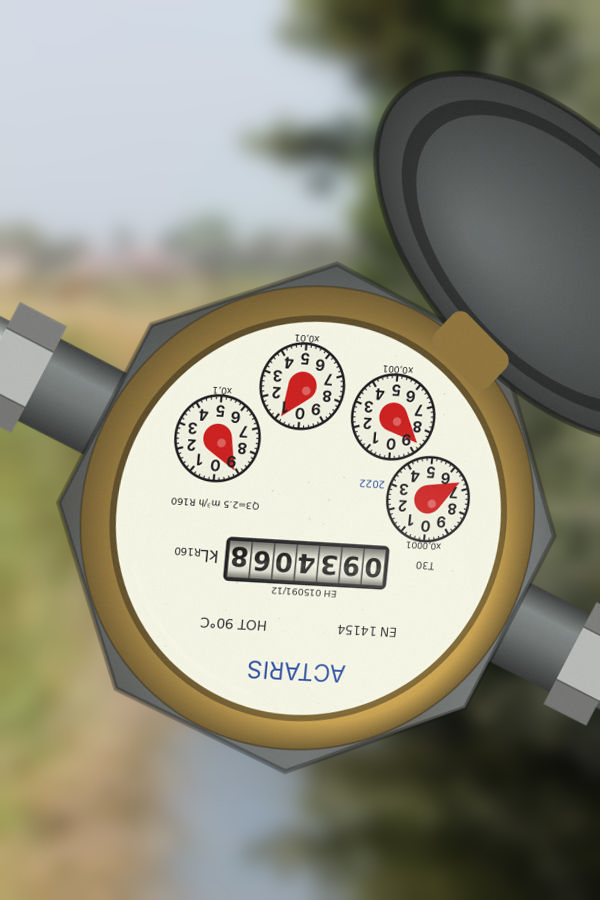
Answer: 934067.9086 kL
